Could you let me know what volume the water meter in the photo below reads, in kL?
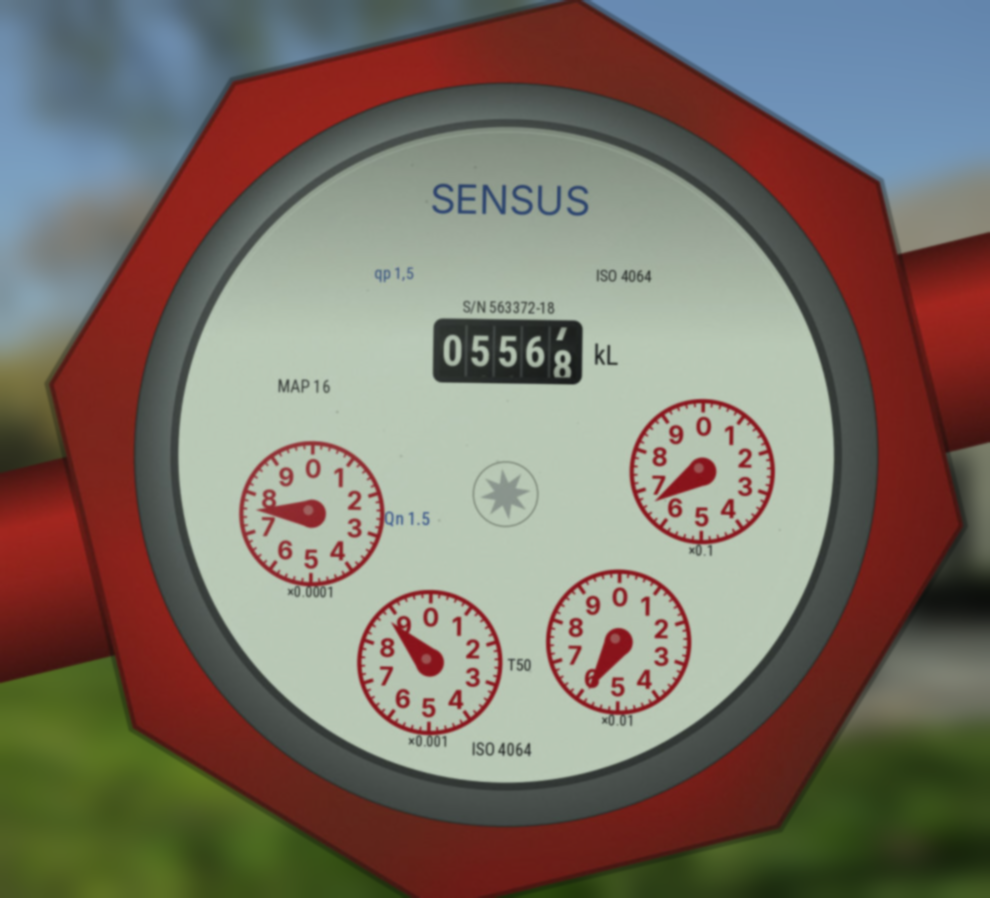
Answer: 5567.6587 kL
